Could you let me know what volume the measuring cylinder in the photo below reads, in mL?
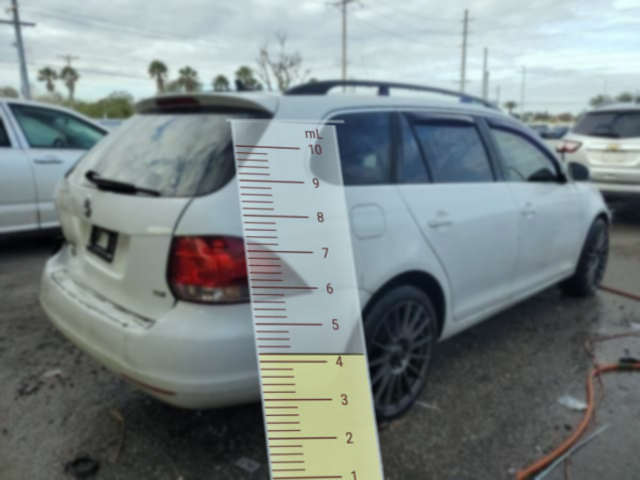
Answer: 4.2 mL
